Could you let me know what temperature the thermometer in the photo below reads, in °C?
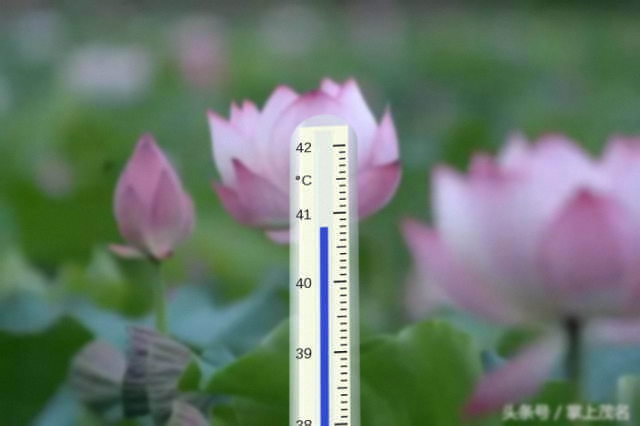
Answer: 40.8 °C
